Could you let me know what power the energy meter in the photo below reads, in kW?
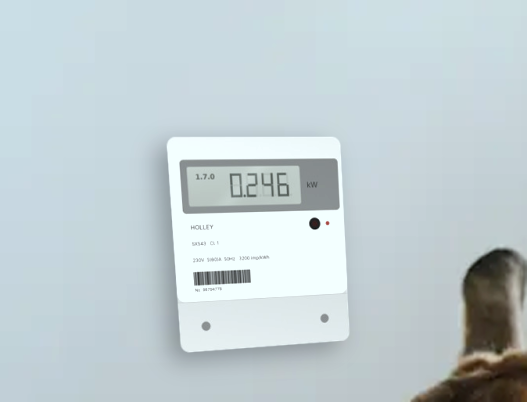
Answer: 0.246 kW
